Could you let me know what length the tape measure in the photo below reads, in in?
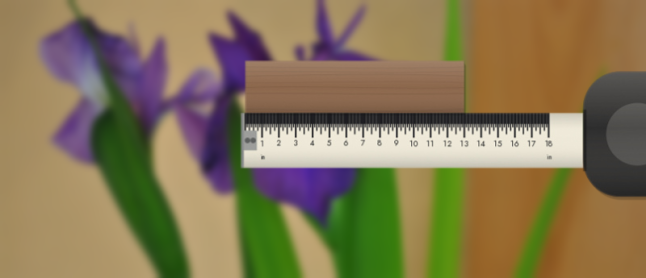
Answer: 13 in
